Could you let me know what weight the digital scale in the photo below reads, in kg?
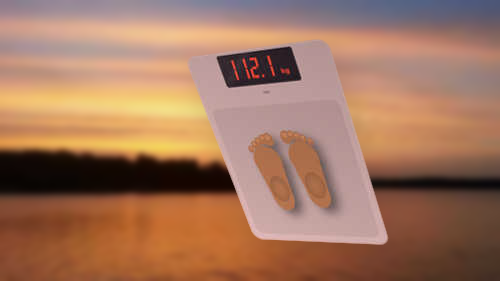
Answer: 112.1 kg
